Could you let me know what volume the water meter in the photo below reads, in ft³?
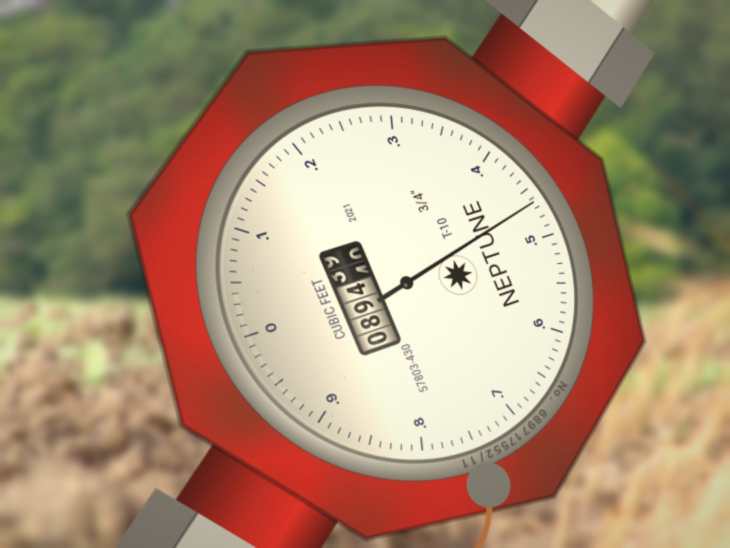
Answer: 89439.46 ft³
